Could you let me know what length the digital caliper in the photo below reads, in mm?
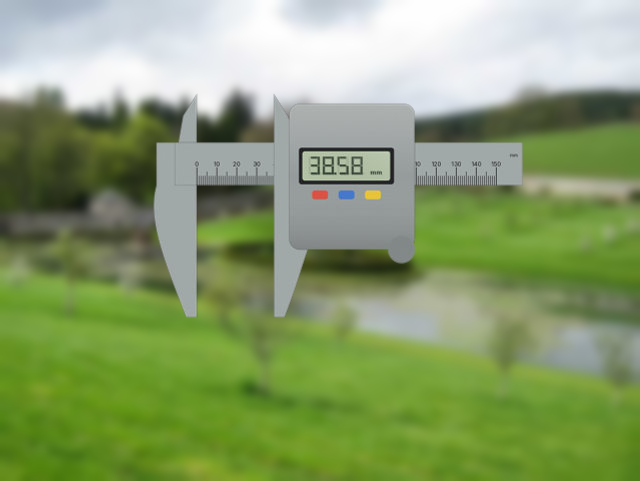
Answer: 38.58 mm
